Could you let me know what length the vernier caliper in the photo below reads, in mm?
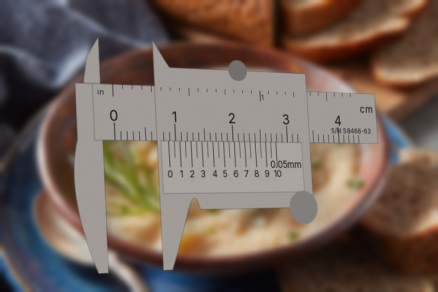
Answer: 8.8 mm
